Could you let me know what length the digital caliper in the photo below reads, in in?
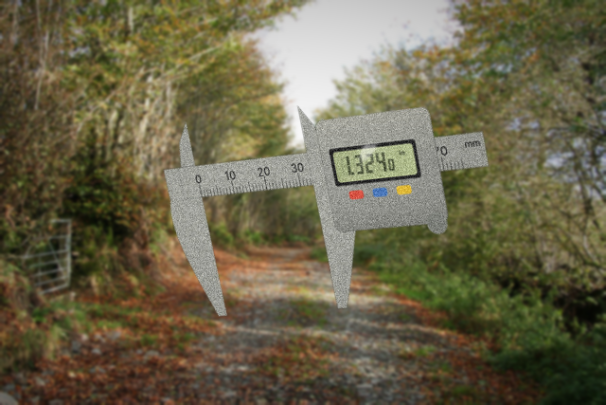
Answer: 1.3240 in
